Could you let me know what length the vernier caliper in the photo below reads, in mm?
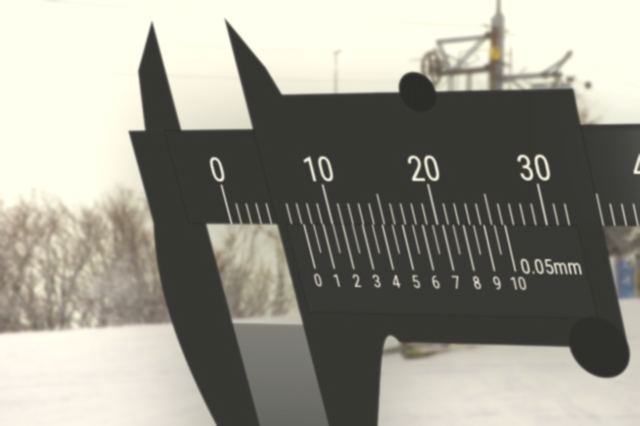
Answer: 7.2 mm
